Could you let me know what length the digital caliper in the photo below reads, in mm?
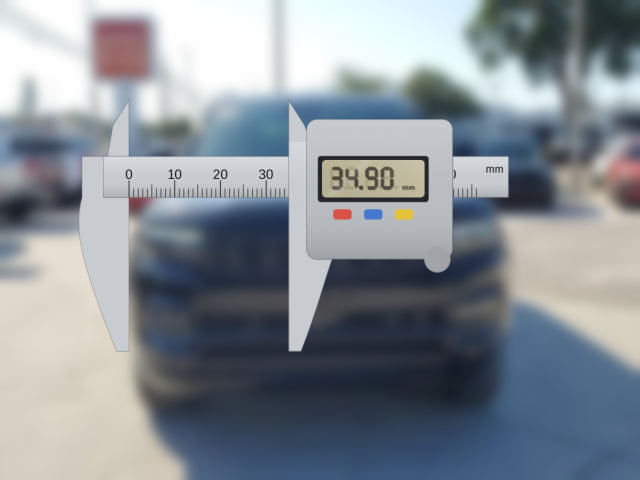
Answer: 34.90 mm
